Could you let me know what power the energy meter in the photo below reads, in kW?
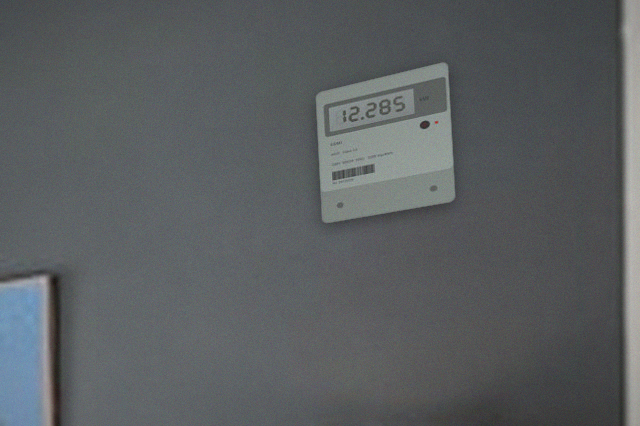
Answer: 12.285 kW
